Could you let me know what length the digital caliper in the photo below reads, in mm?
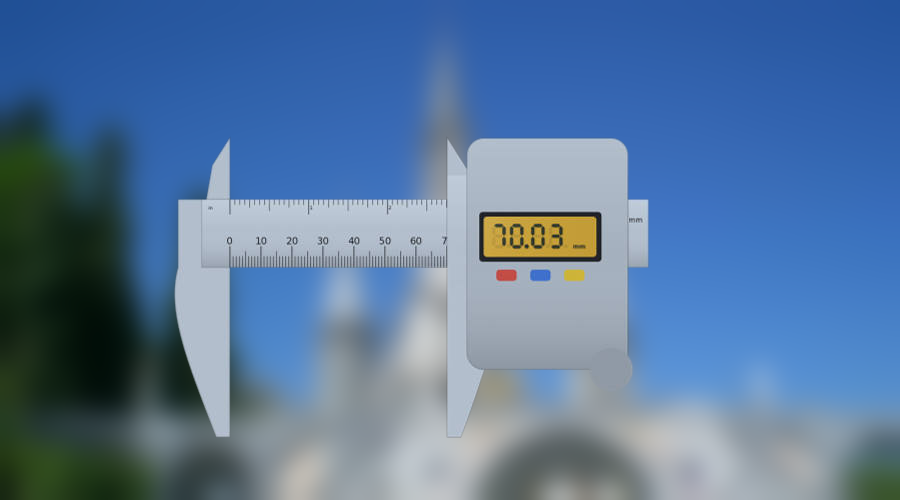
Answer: 70.03 mm
